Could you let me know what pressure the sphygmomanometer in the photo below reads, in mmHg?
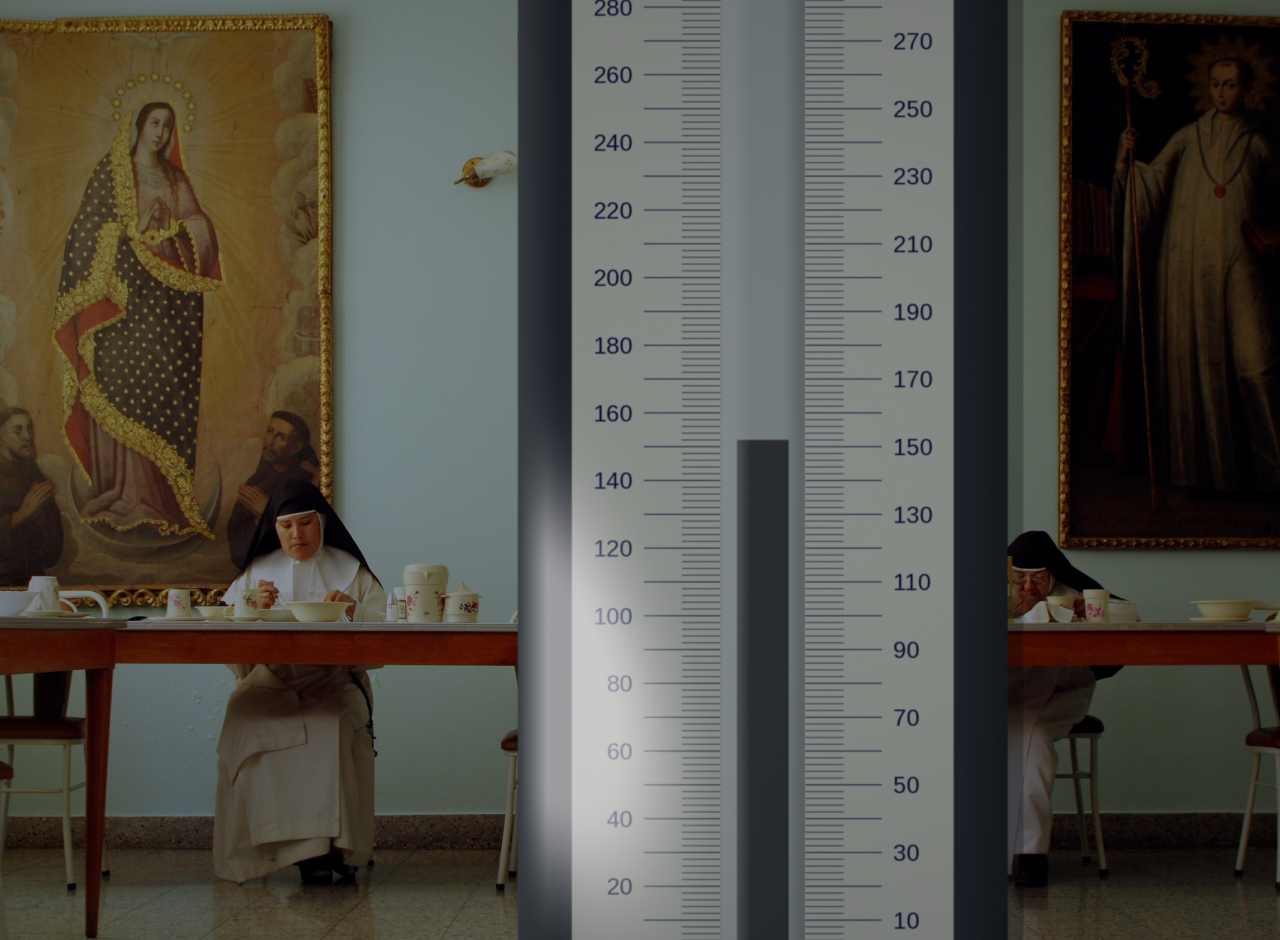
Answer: 152 mmHg
